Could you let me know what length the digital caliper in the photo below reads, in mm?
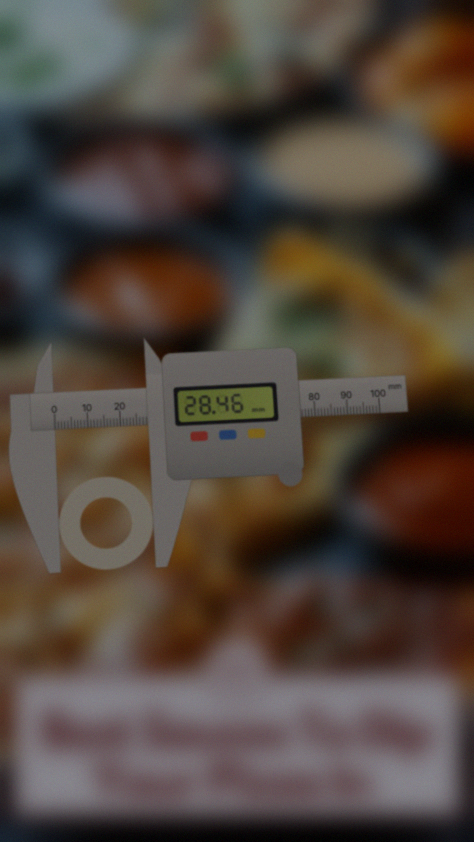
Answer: 28.46 mm
